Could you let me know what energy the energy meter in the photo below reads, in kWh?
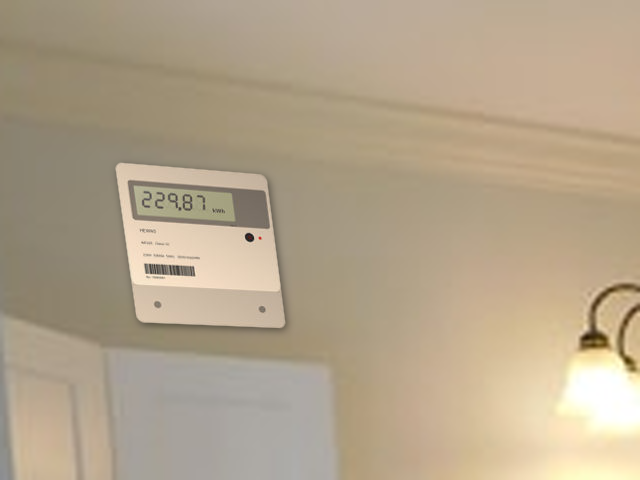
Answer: 229.87 kWh
